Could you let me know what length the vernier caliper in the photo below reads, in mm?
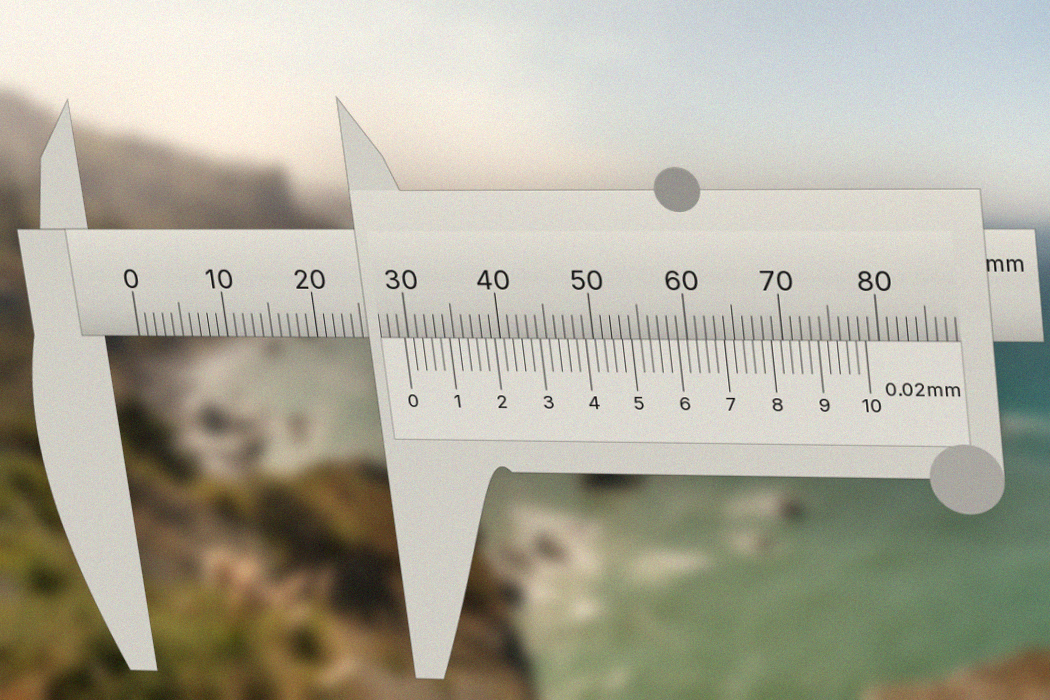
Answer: 29.6 mm
